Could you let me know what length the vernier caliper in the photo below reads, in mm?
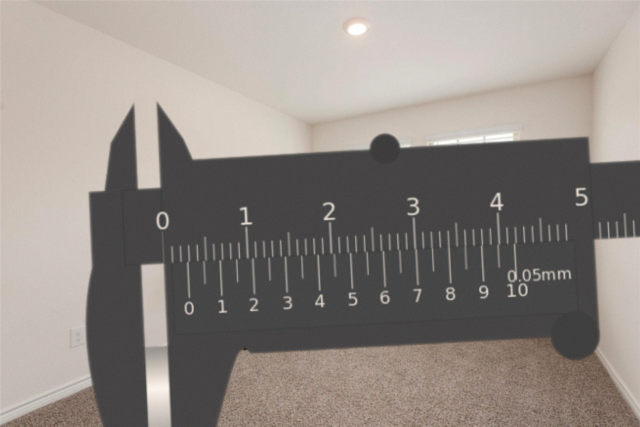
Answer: 2.8 mm
